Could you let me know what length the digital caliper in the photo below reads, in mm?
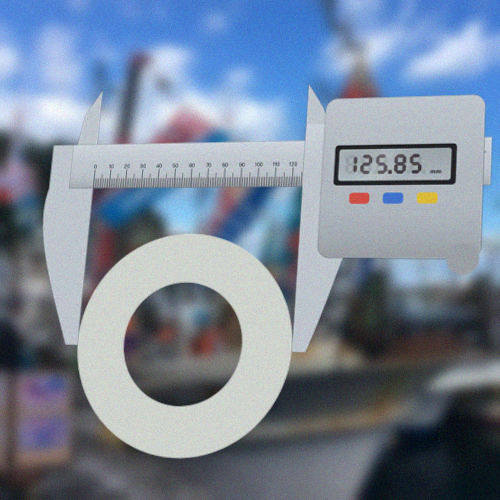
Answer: 125.85 mm
